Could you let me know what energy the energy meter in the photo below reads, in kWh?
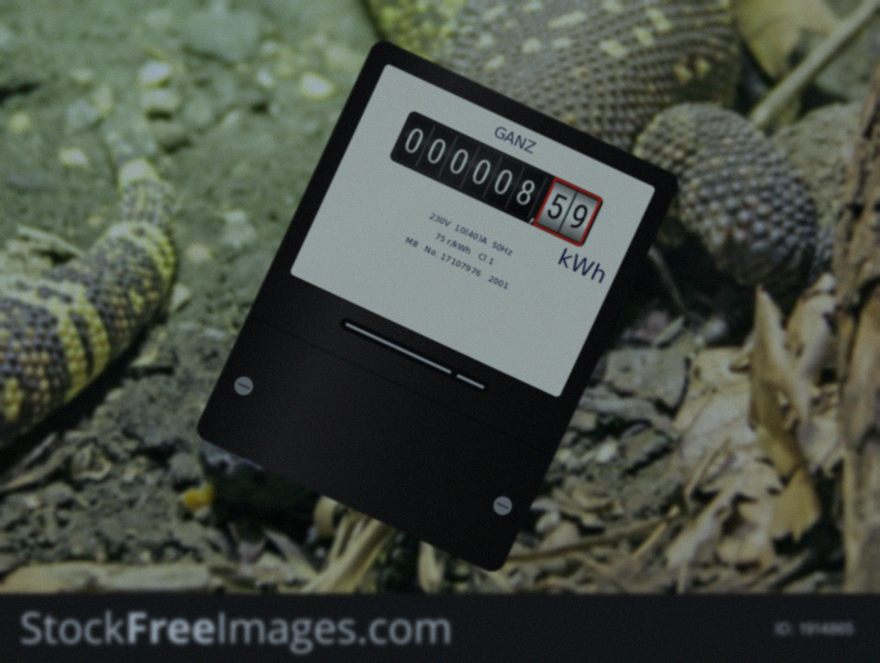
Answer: 8.59 kWh
